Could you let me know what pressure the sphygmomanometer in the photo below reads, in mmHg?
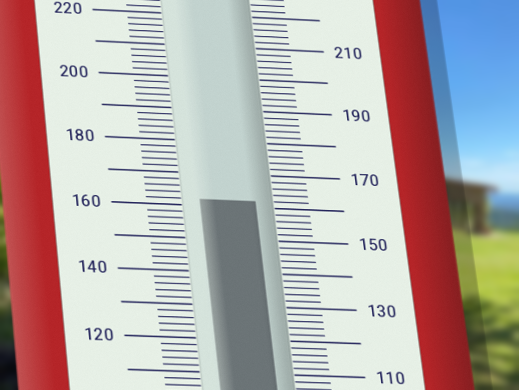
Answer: 162 mmHg
